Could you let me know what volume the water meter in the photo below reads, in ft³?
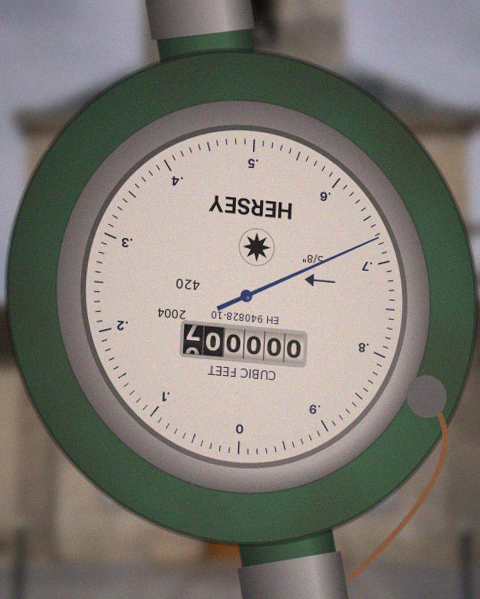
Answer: 6.67 ft³
